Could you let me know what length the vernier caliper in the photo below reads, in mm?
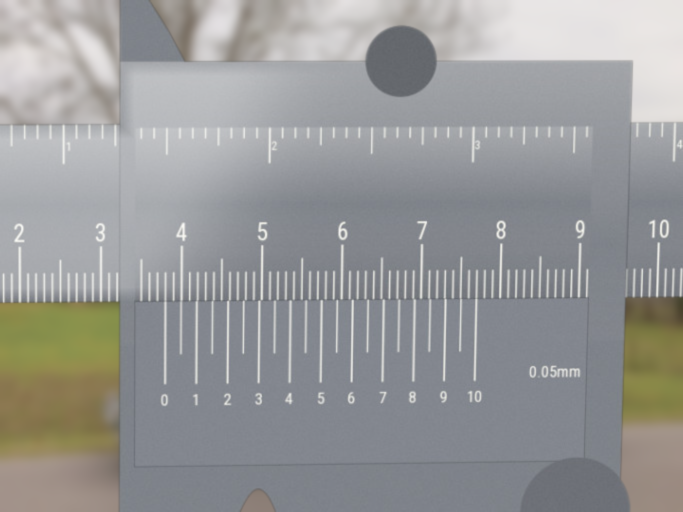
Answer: 38.0 mm
